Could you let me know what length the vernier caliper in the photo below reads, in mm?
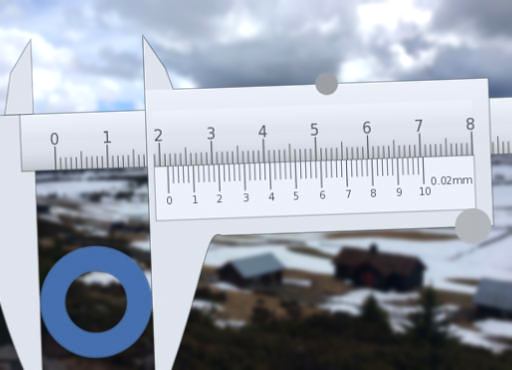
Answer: 21.5 mm
